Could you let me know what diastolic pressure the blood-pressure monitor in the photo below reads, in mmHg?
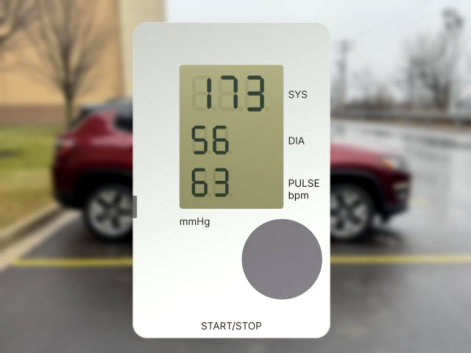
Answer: 56 mmHg
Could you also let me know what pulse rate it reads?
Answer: 63 bpm
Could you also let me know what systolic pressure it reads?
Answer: 173 mmHg
